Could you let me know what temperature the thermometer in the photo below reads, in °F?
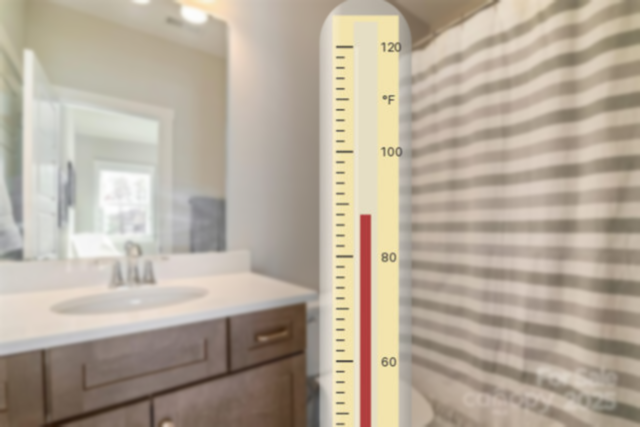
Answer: 88 °F
